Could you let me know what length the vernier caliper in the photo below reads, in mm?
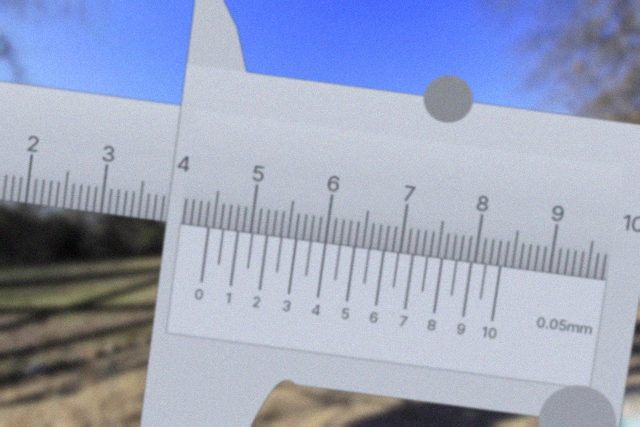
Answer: 44.4 mm
